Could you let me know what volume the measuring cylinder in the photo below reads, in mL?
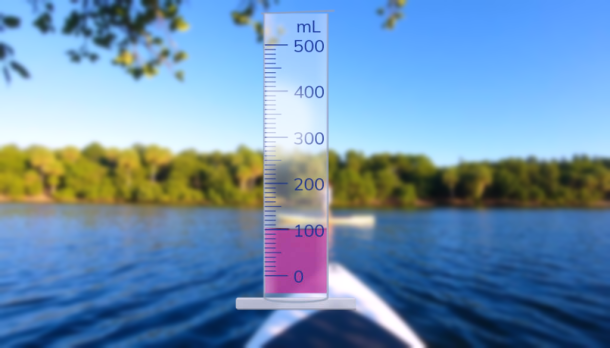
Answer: 100 mL
